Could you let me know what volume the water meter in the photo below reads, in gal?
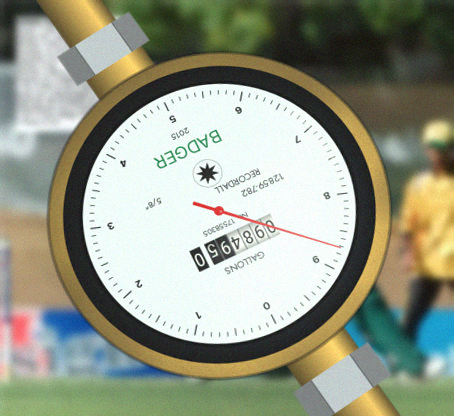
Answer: 984948.7 gal
